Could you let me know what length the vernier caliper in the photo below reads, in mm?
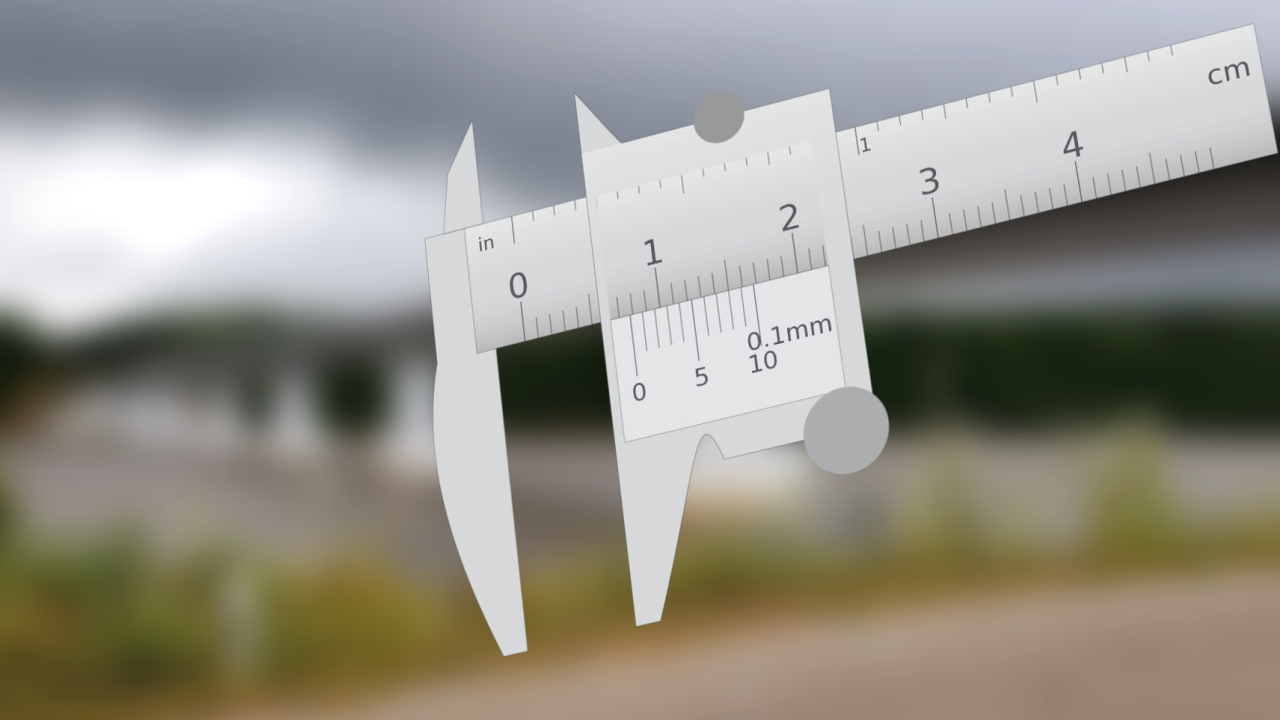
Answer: 7.8 mm
